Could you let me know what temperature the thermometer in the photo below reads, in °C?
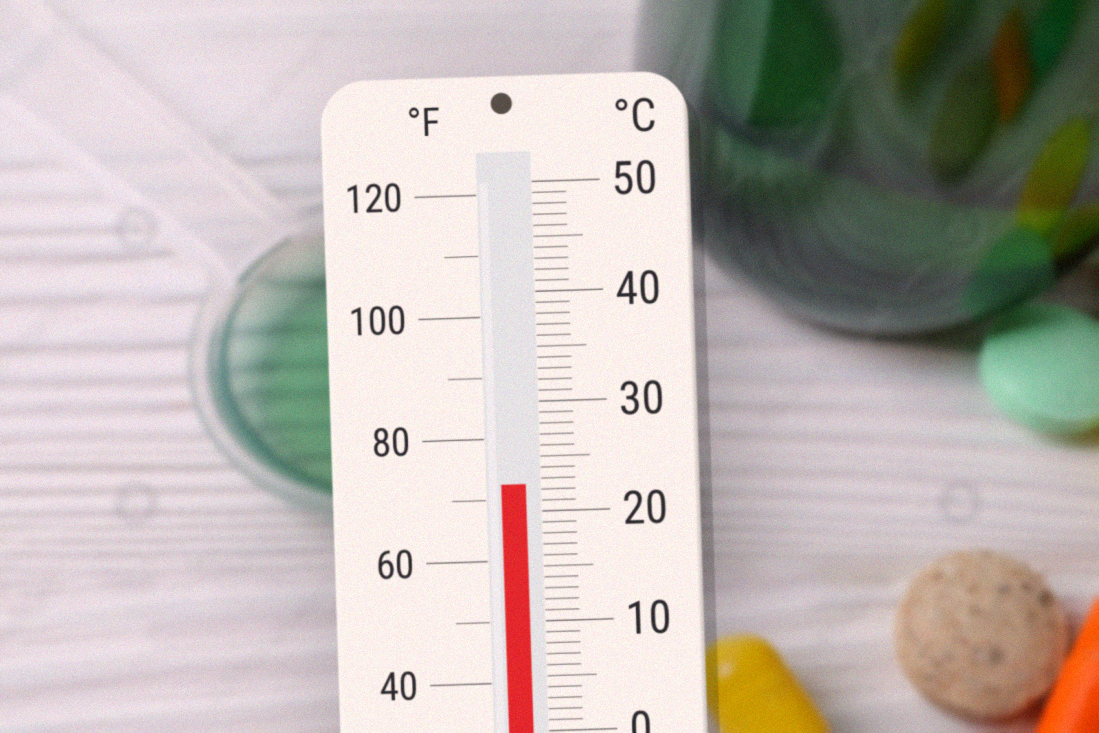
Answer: 22.5 °C
